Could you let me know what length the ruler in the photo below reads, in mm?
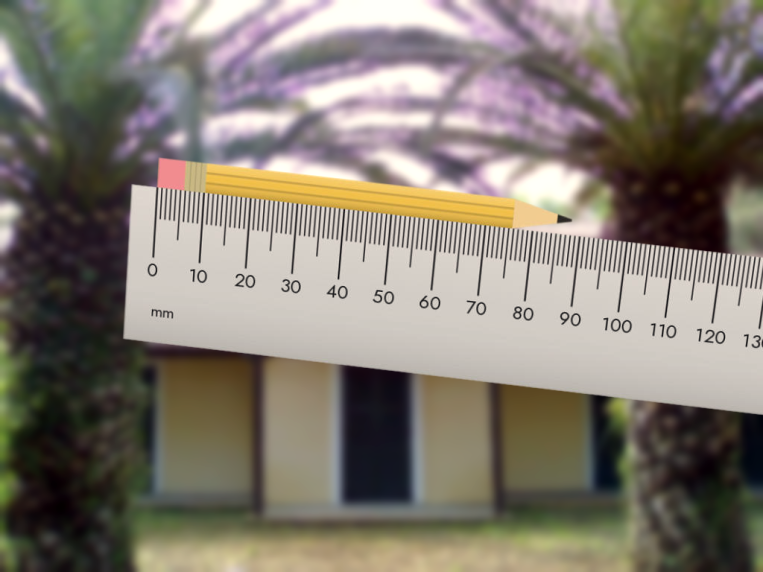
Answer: 88 mm
